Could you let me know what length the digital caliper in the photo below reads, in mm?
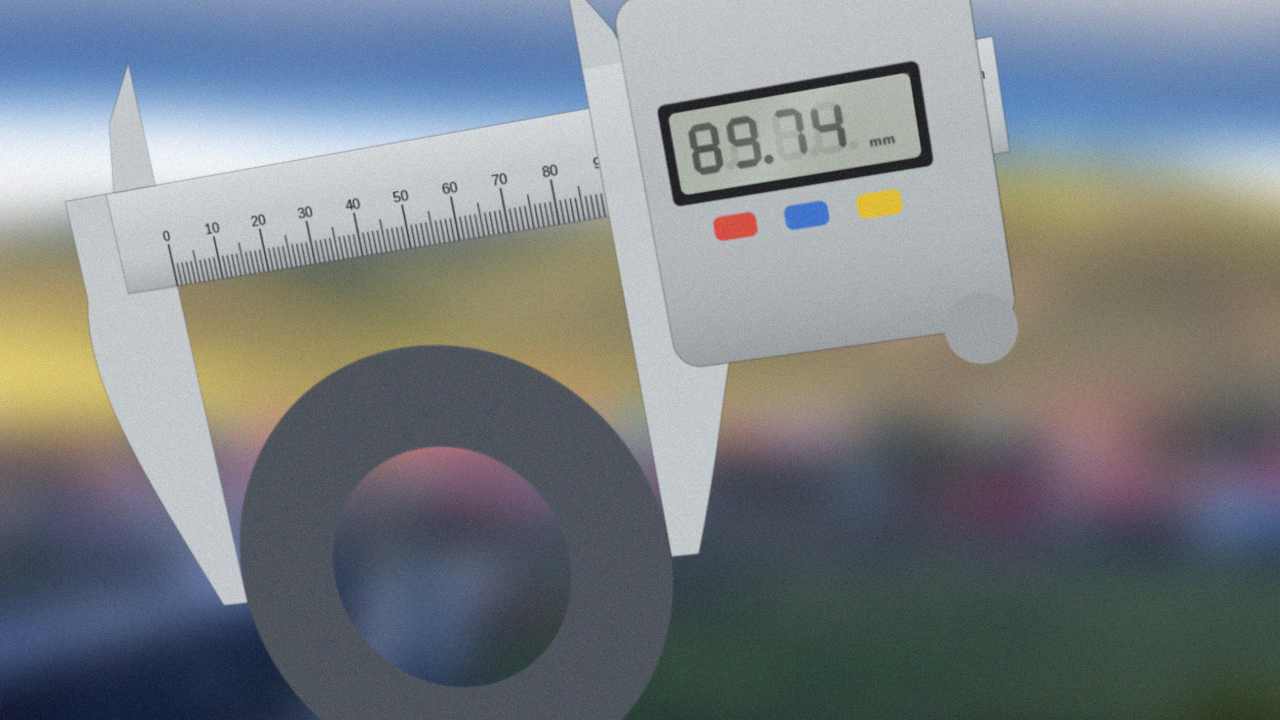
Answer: 89.74 mm
